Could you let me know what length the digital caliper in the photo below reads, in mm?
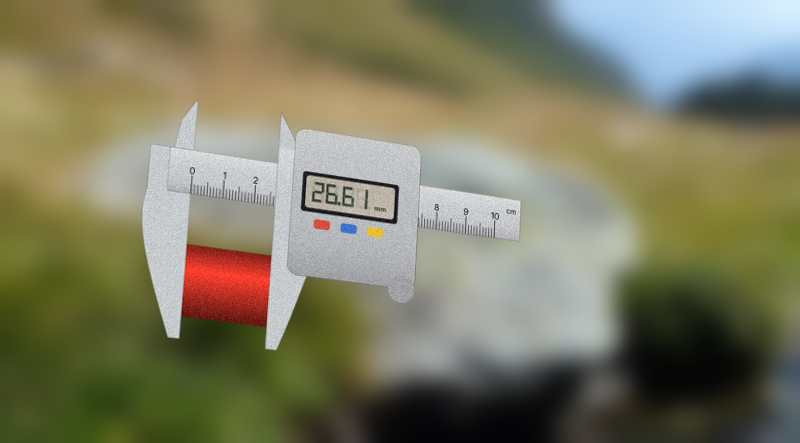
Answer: 26.61 mm
